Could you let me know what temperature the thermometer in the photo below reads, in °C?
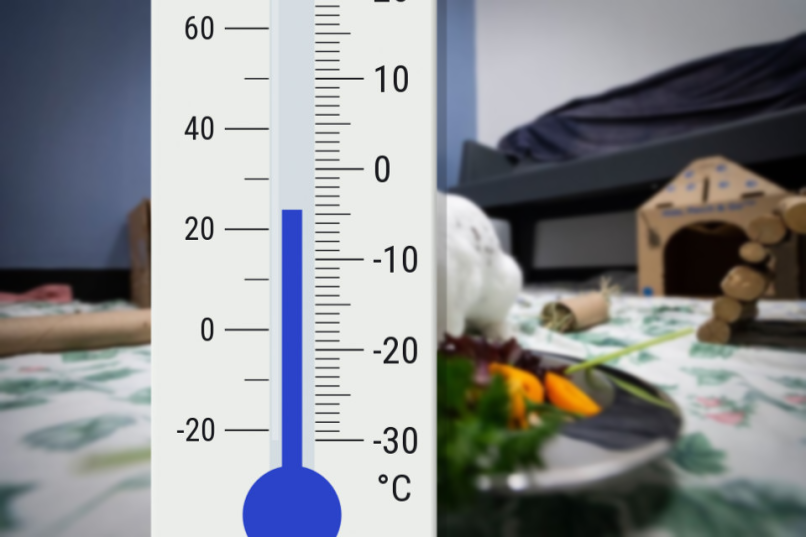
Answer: -4.5 °C
